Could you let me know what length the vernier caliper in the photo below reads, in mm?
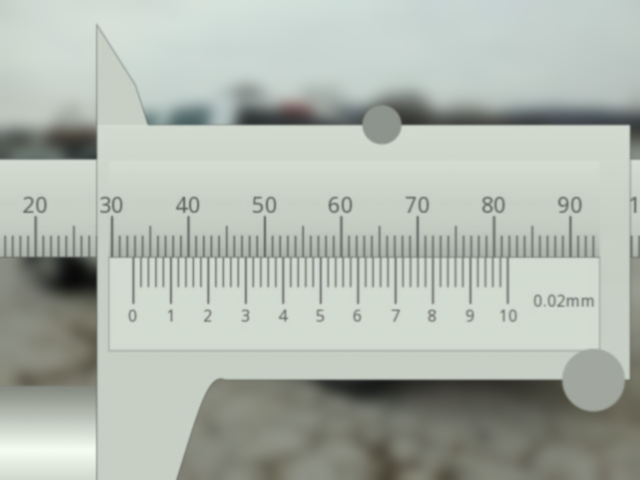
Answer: 32.8 mm
